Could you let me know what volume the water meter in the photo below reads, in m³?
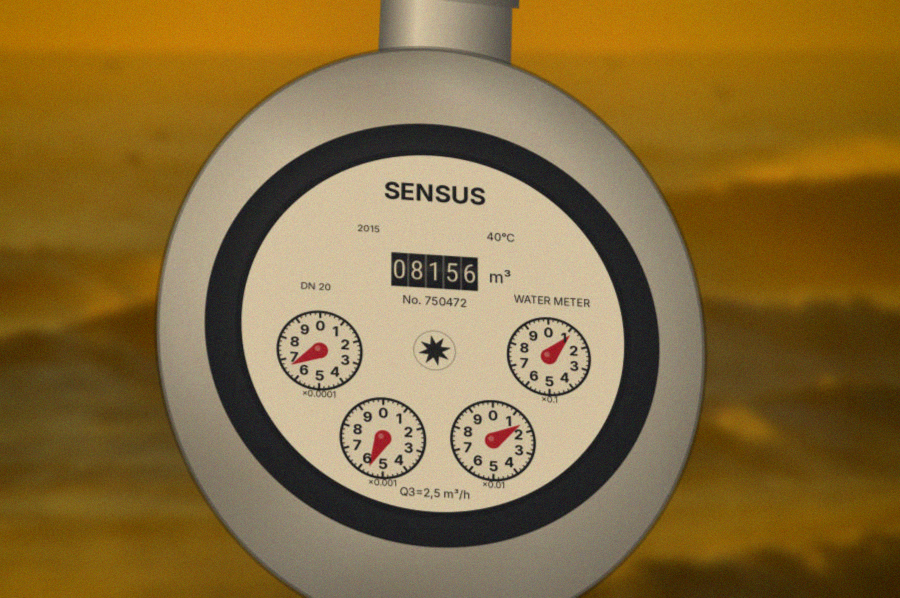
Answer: 8156.1156 m³
